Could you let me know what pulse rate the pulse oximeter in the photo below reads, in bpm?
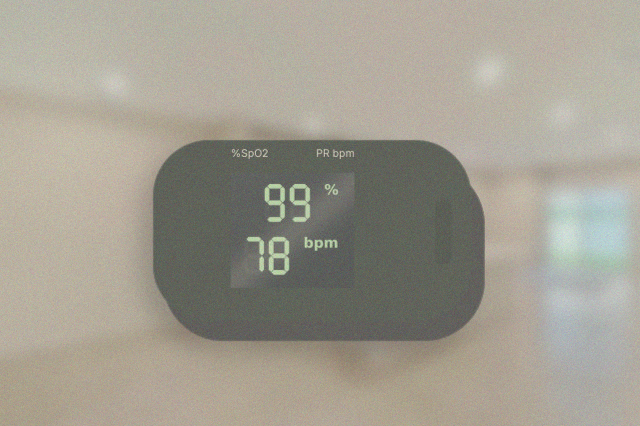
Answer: 78 bpm
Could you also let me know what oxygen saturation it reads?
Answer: 99 %
